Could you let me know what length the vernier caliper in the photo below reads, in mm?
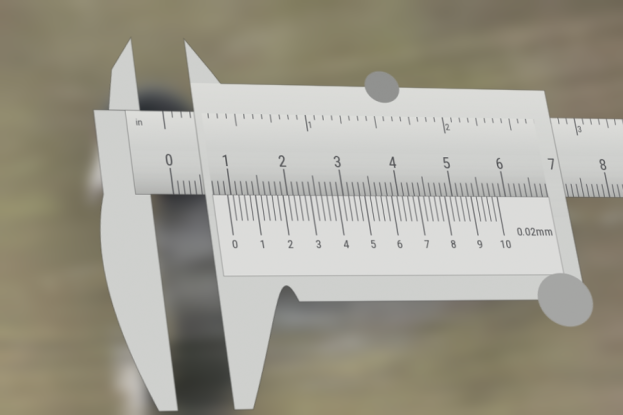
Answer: 9.4 mm
